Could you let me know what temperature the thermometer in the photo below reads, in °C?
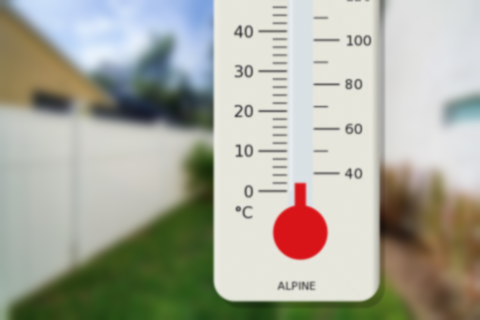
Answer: 2 °C
